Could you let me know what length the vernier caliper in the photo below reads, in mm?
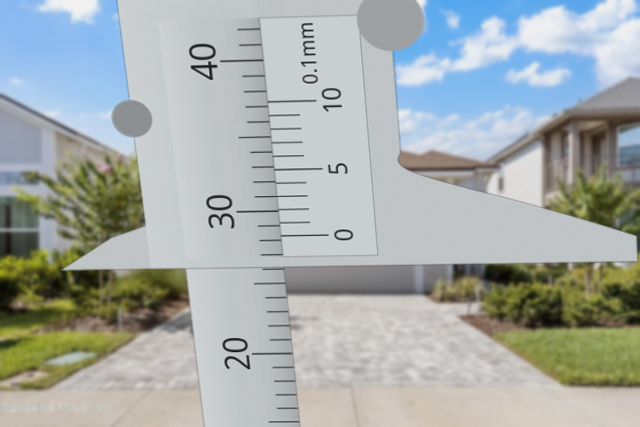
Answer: 28.3 mm
